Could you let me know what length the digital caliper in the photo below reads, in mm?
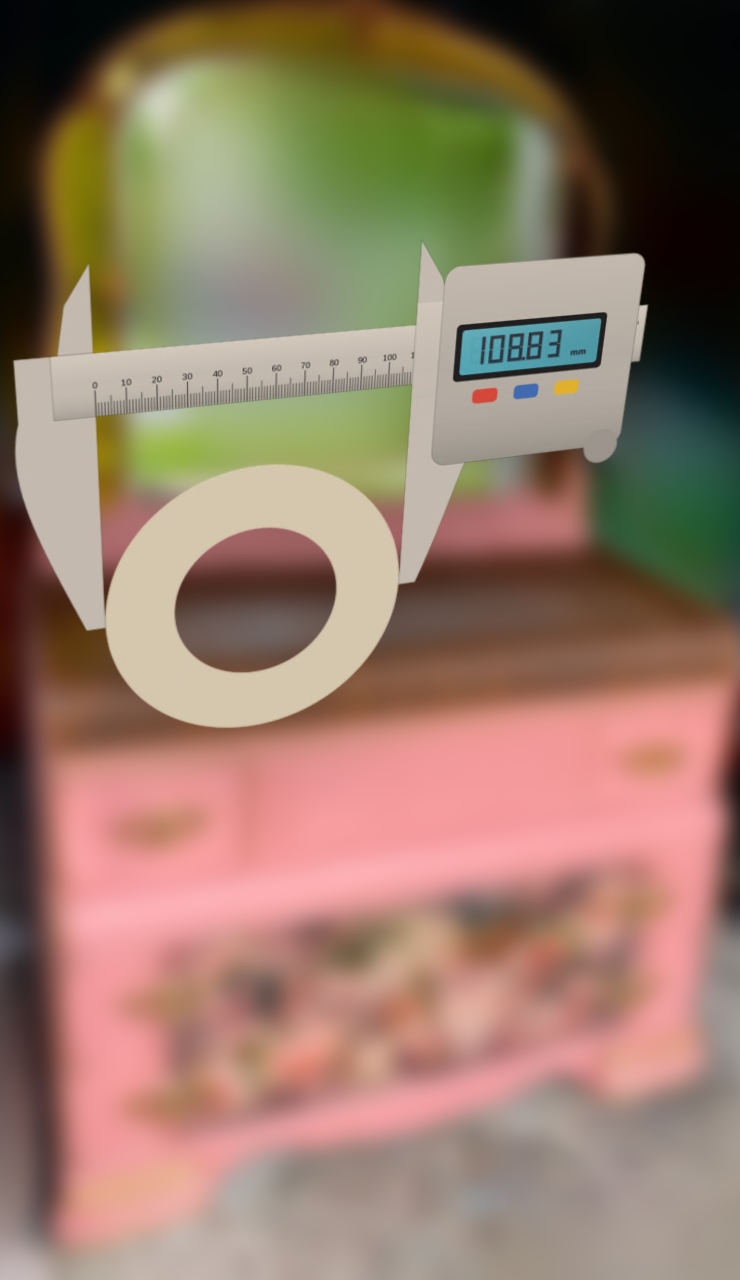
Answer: 108.83 mm
